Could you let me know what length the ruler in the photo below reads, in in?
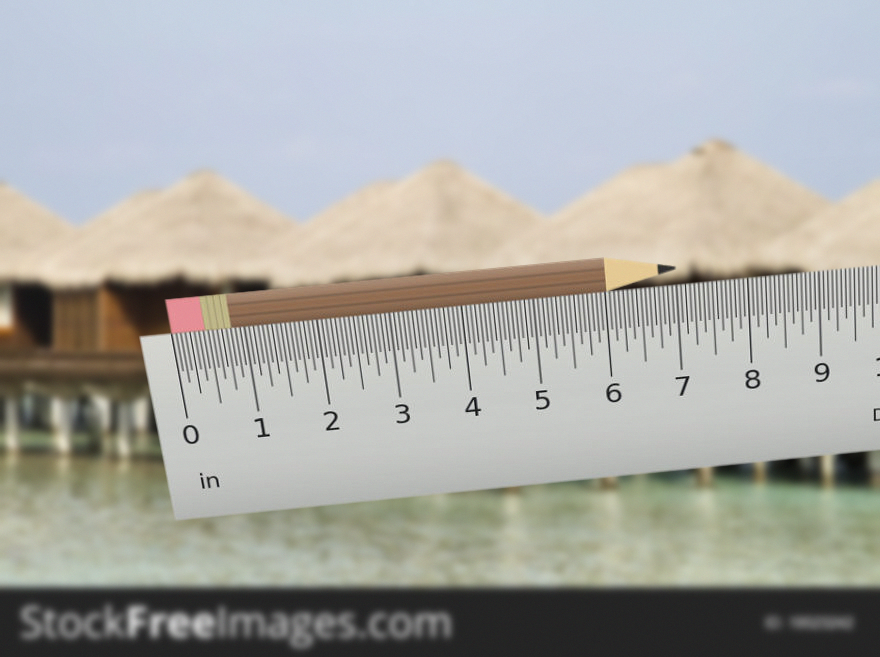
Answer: 7 in
